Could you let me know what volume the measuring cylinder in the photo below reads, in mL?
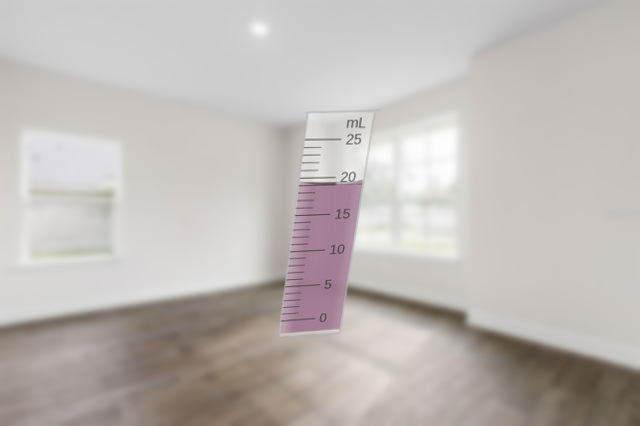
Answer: 19 mL
